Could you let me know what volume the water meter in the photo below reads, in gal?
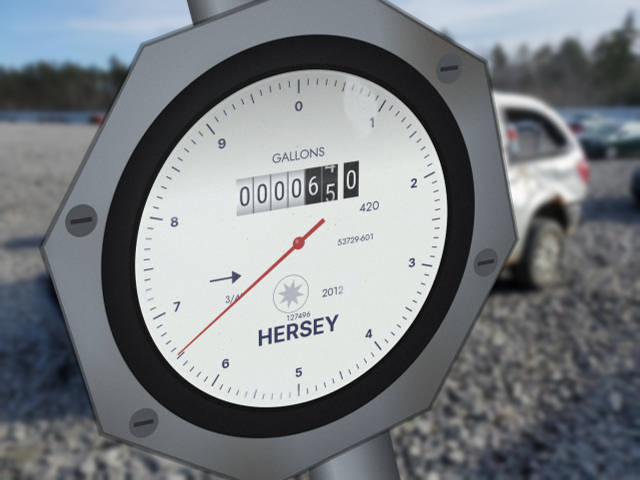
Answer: 646.5 gal
